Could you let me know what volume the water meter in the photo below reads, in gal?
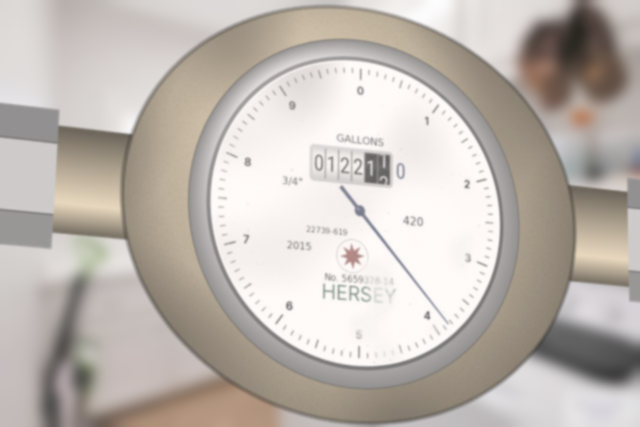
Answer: 122113.8 gal
